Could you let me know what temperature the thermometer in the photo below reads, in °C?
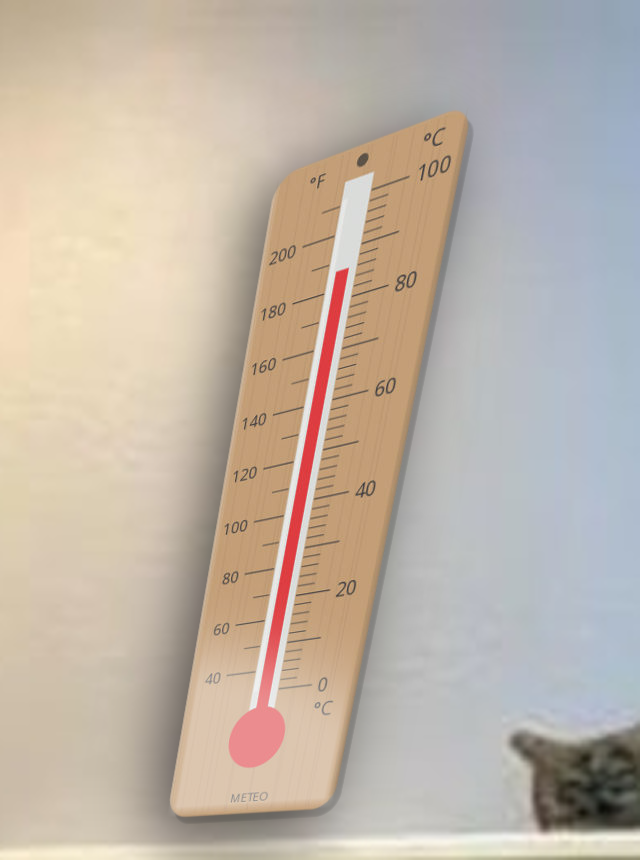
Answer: 86 °C
